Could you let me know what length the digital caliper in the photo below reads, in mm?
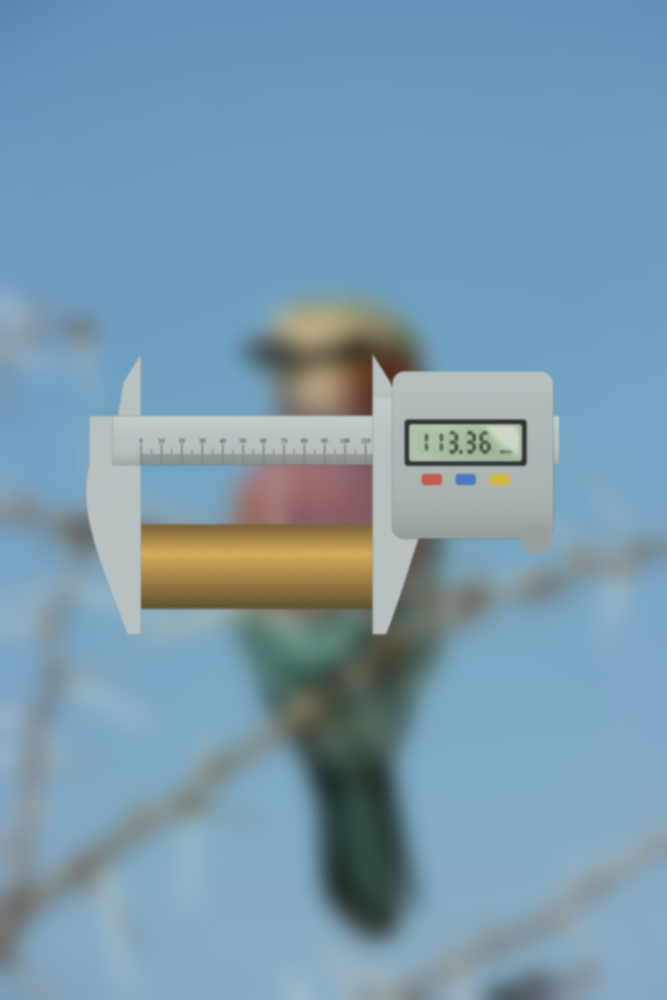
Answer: 113.36 mm
